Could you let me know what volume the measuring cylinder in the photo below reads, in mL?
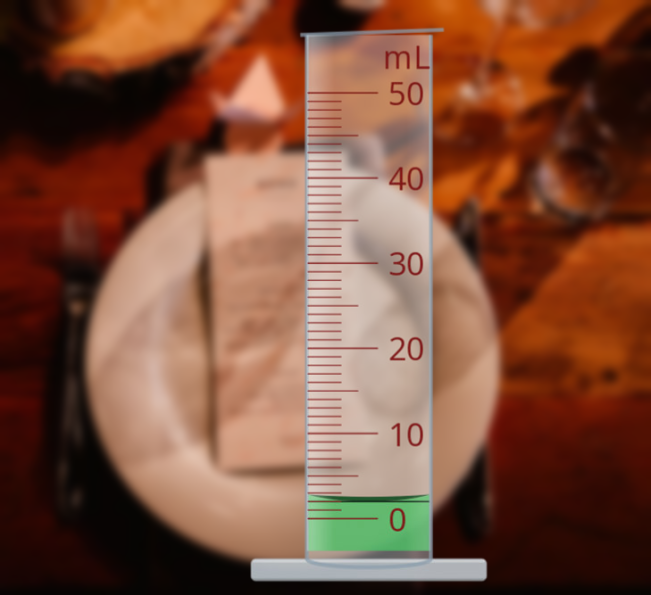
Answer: 2 mL
